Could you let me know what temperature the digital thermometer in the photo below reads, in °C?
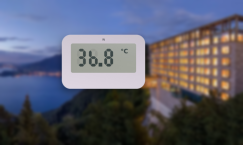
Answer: 36.8 °C
